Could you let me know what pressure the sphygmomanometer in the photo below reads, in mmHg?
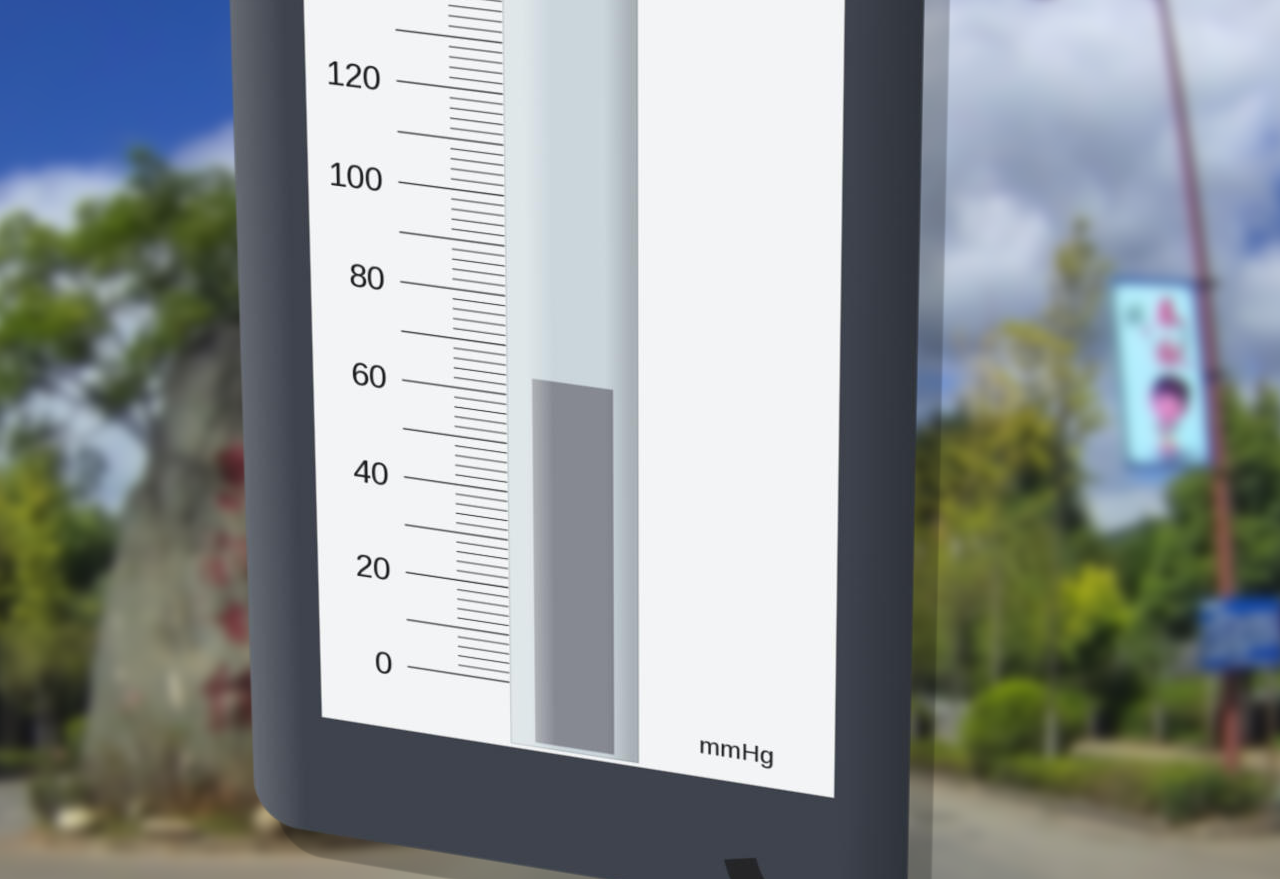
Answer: 64 mmHg
